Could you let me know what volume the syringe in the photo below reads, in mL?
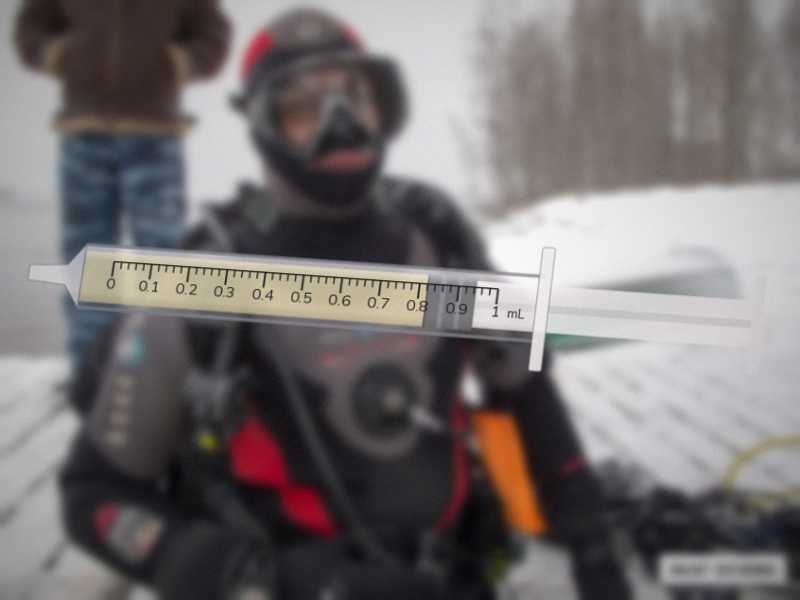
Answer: 0.82 mL
